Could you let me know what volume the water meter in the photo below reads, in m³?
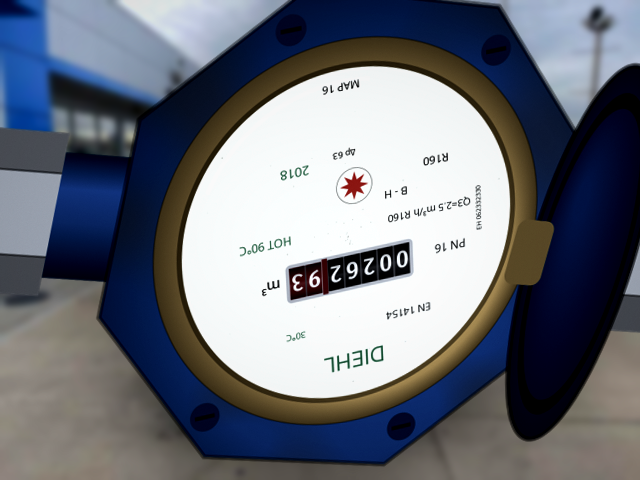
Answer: 262.93 m³
